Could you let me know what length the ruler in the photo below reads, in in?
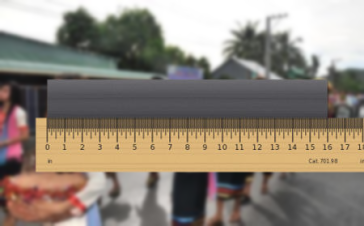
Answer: 16 in
